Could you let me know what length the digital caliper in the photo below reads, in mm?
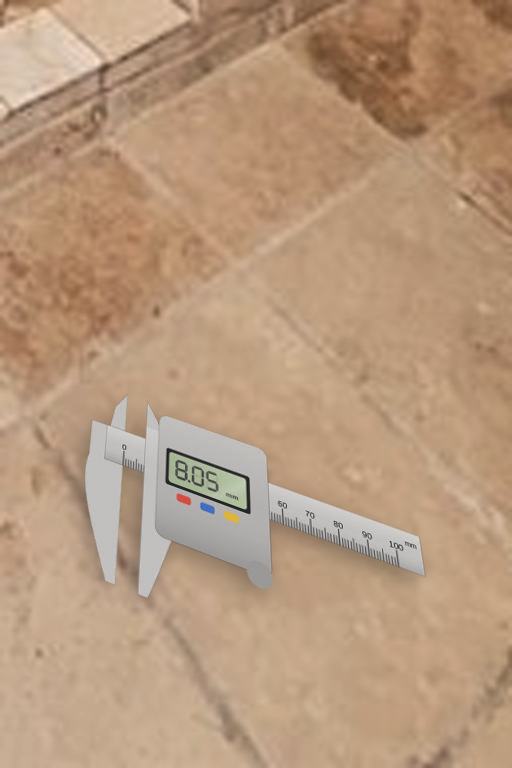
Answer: 8.05 mm
